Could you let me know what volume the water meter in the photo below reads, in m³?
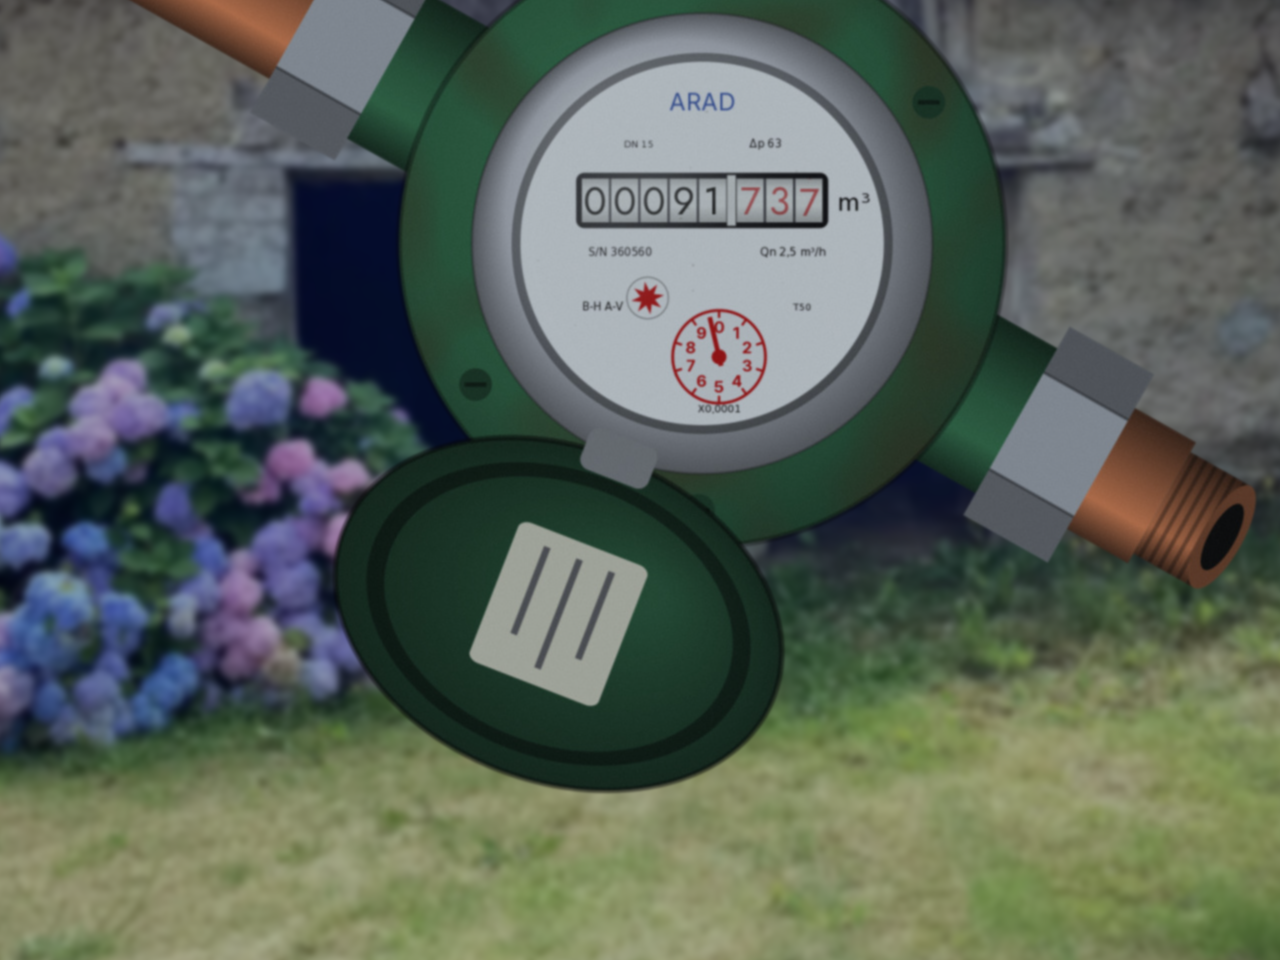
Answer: 91.7369 m³
